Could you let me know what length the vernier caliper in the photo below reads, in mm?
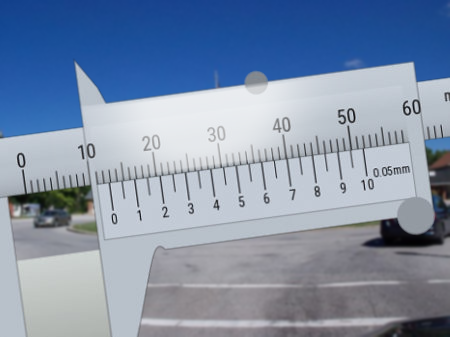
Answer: 12.8 mm
